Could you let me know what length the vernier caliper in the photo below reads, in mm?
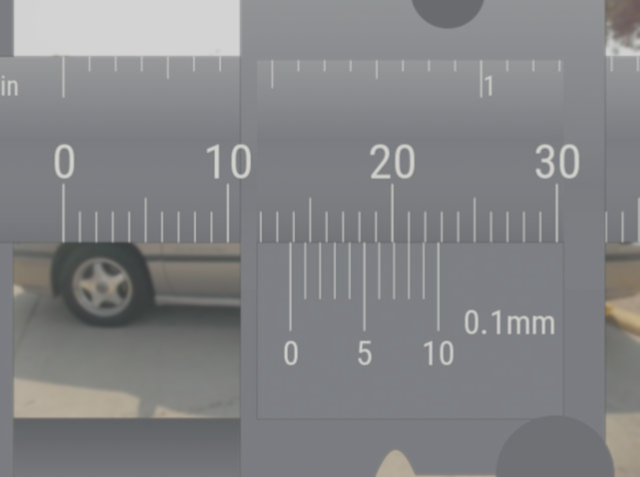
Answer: 13.8 mm
